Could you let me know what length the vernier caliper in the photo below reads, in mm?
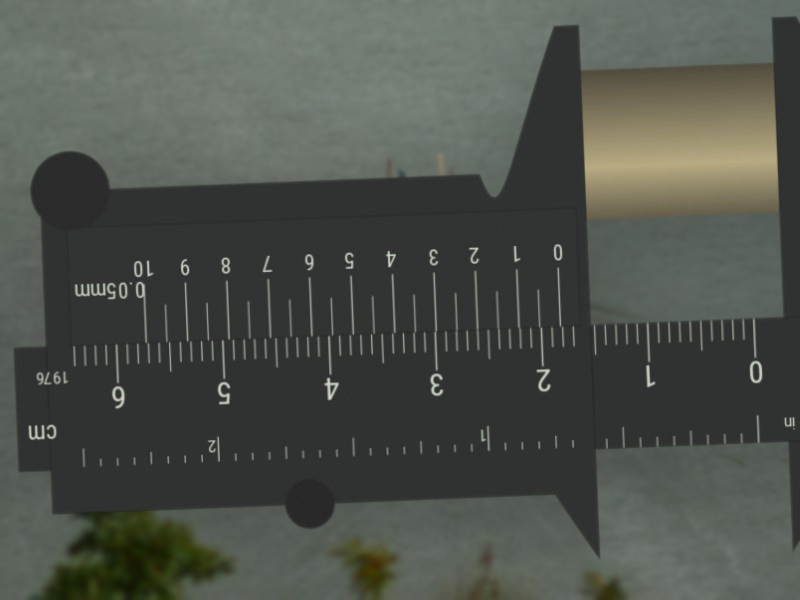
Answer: 18.2 mm
